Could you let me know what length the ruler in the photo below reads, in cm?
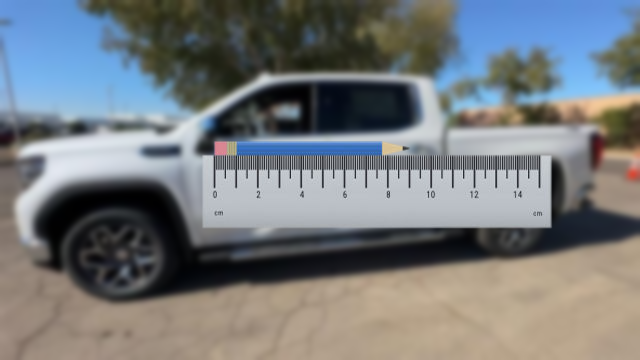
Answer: 9 cm
